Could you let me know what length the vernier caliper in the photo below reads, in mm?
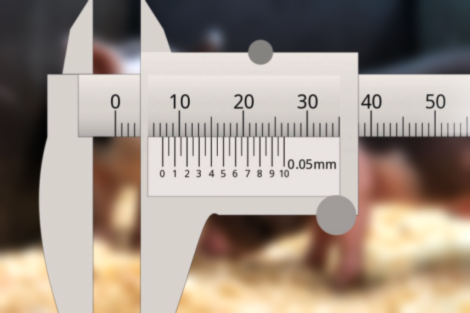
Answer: 7.4 mm
